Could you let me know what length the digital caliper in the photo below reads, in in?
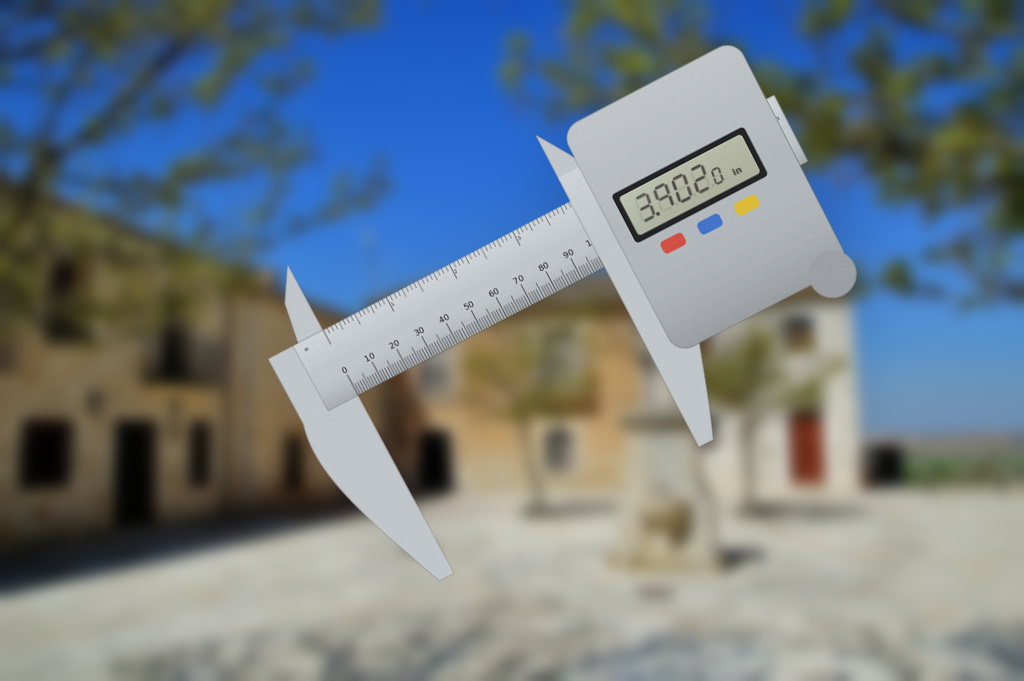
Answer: 3.9020 in
